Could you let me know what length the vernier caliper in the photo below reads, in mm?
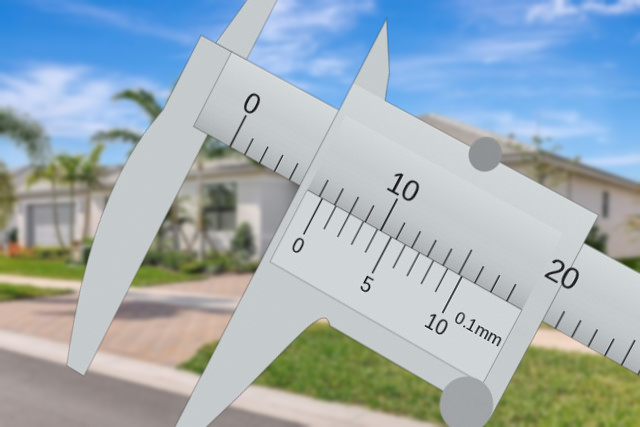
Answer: 6.2 mm
